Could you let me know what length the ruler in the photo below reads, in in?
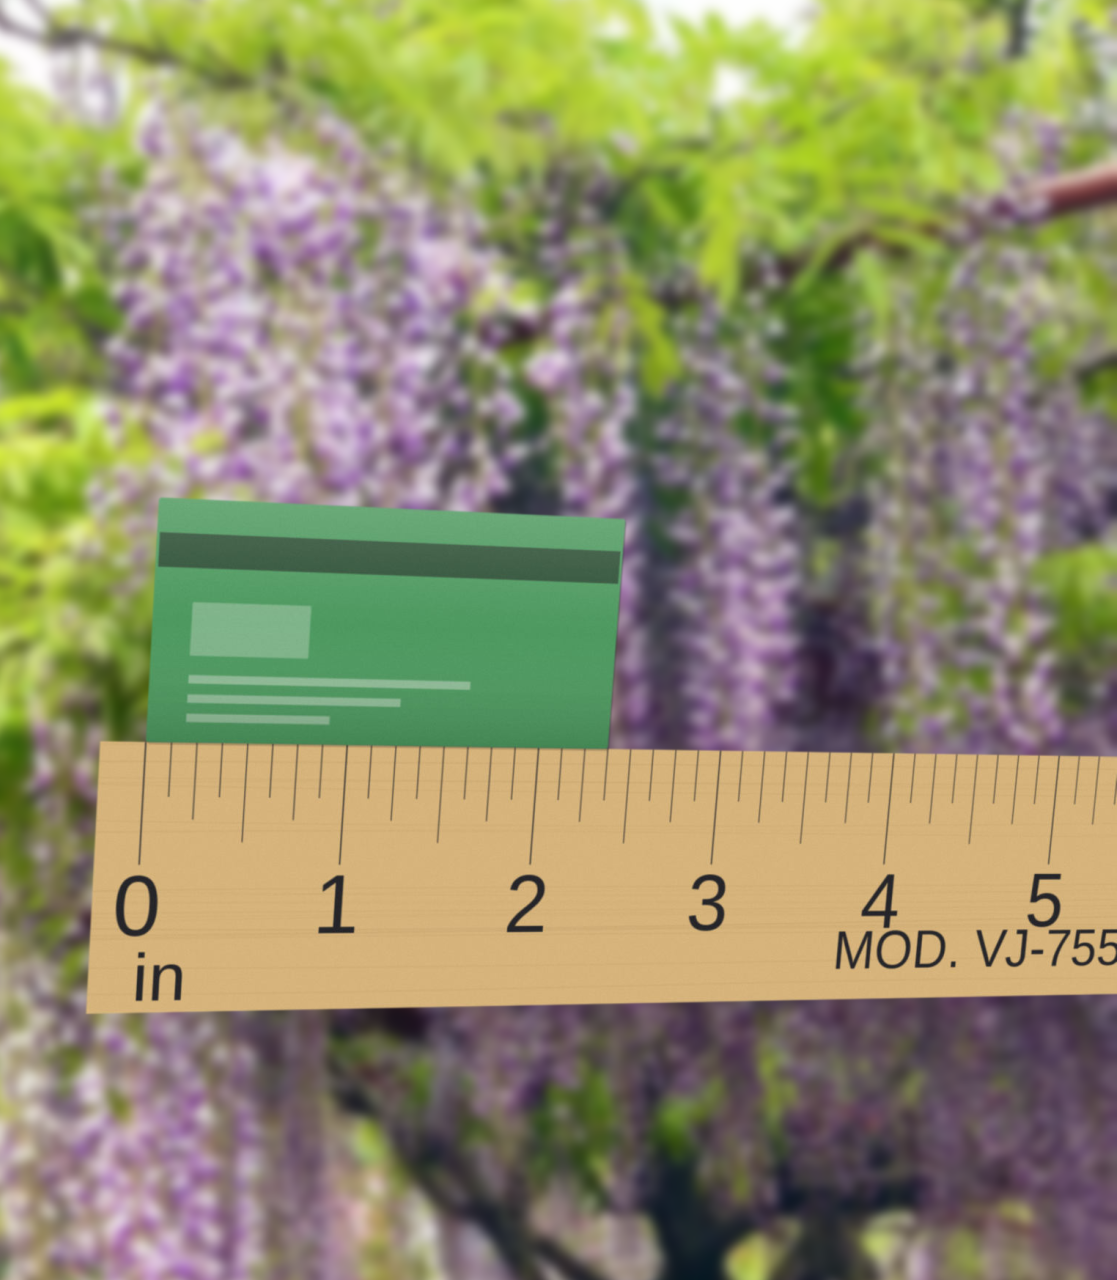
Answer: 2.375 in
